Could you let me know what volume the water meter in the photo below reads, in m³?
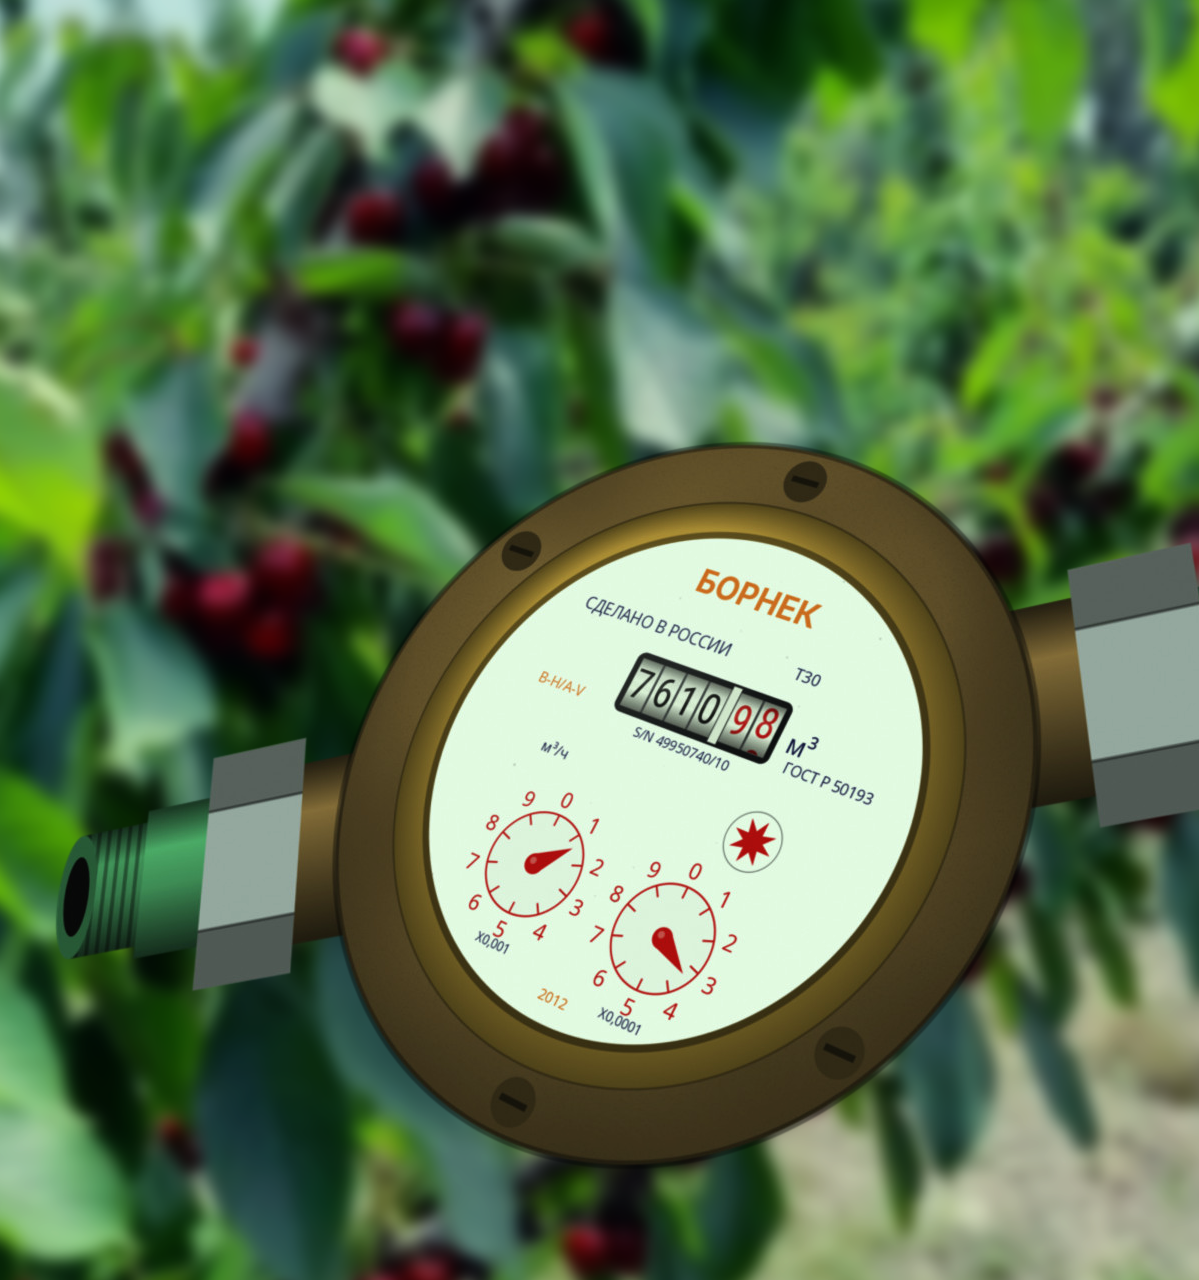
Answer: 7610.9813 m³
